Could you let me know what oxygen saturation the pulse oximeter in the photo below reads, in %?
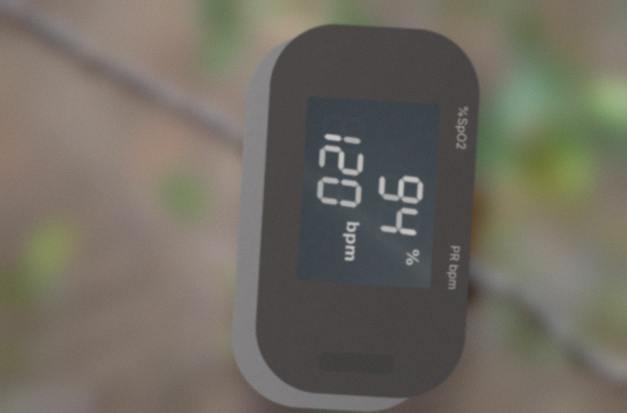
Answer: 94 %
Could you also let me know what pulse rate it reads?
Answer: 120 bpm
